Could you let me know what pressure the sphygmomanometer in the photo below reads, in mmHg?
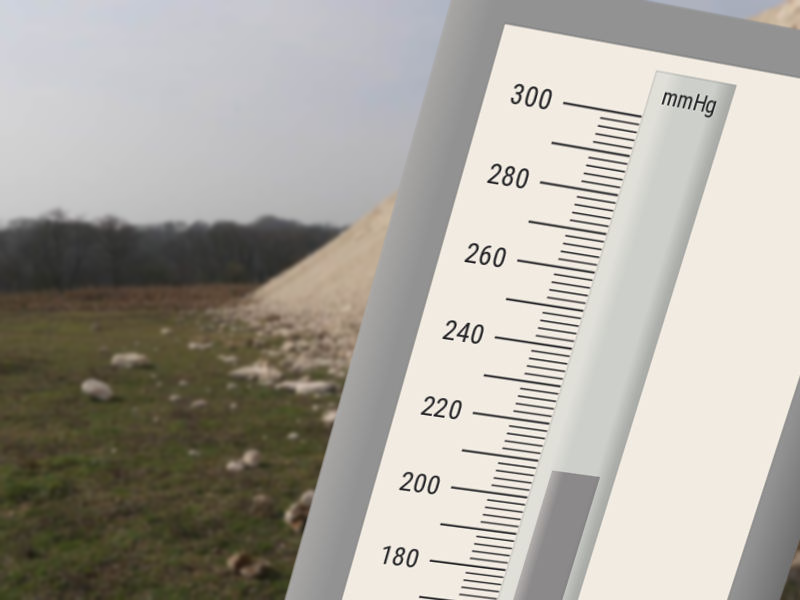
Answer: 208 mmHg
